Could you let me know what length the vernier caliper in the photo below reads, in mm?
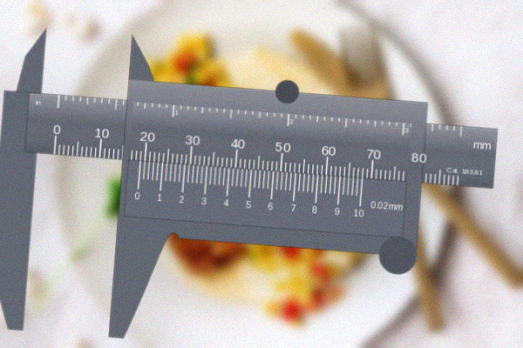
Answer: 19.0 mm
